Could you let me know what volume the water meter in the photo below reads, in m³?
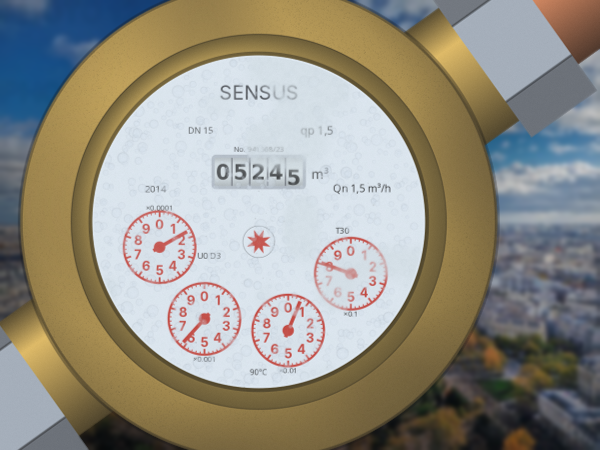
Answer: 5244.8061 m³
